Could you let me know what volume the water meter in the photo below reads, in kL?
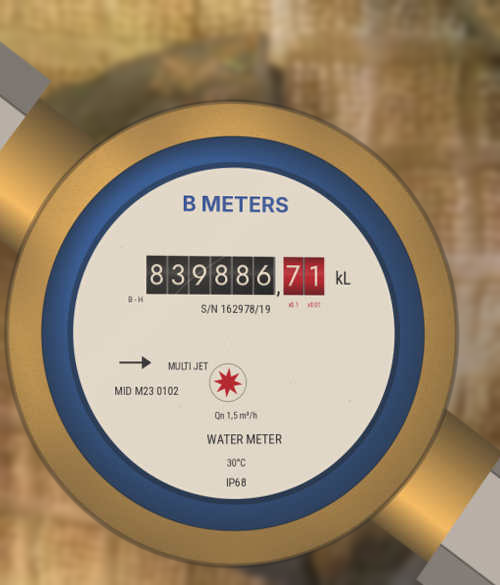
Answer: 839886.71 kL
